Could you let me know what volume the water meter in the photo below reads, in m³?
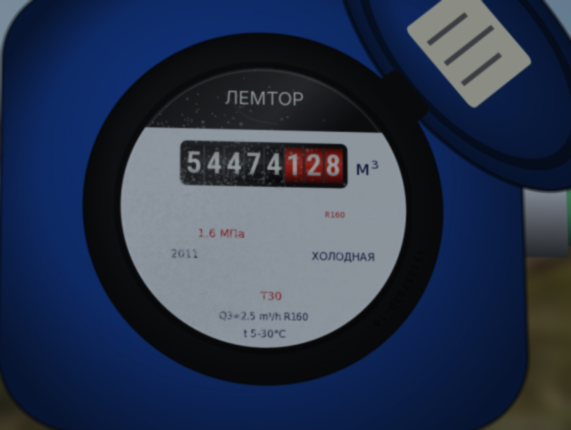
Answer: 54474.128 m³
